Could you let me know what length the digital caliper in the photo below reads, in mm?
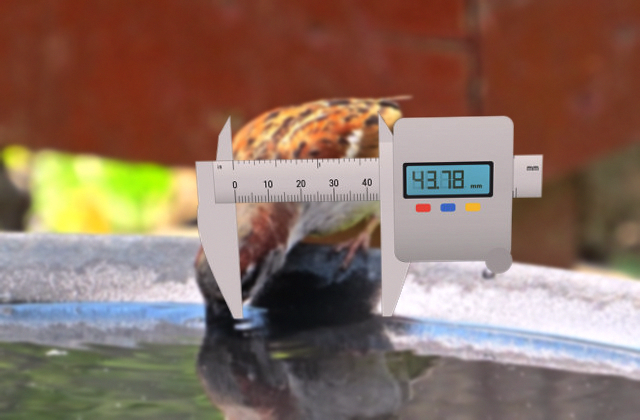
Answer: 43.78 mm
